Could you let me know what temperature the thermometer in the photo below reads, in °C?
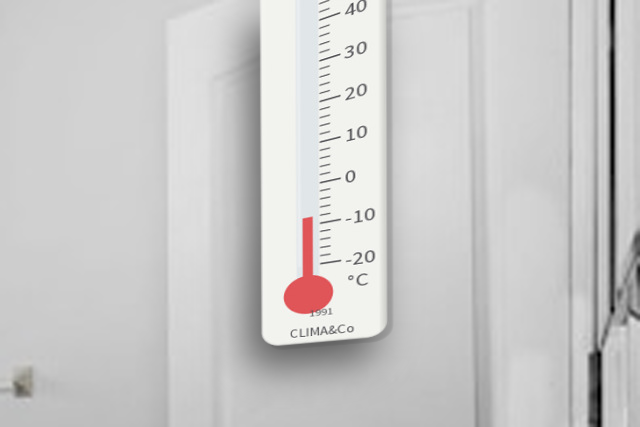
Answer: -8 °C
